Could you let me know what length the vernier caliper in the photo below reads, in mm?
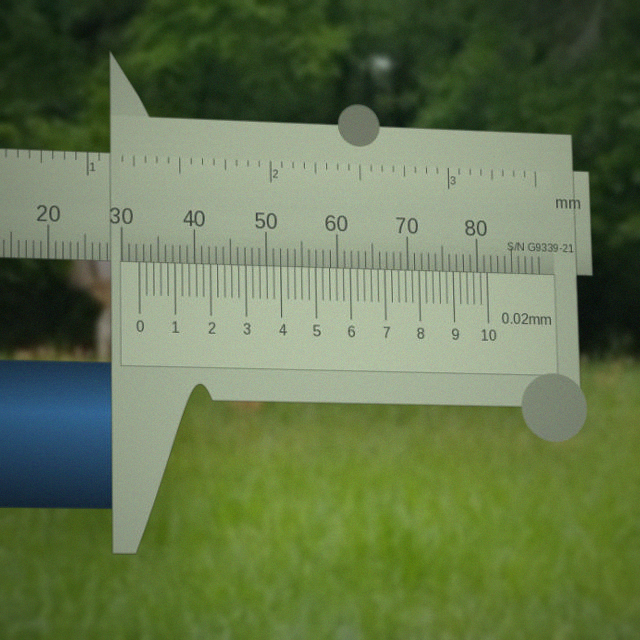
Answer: 32.4 mm
